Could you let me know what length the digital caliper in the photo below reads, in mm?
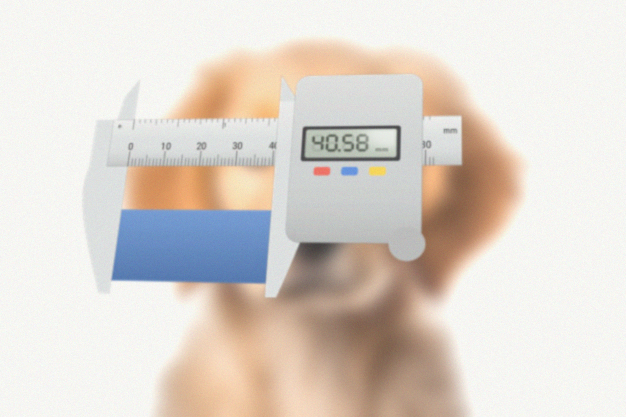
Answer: 40.58 mm
